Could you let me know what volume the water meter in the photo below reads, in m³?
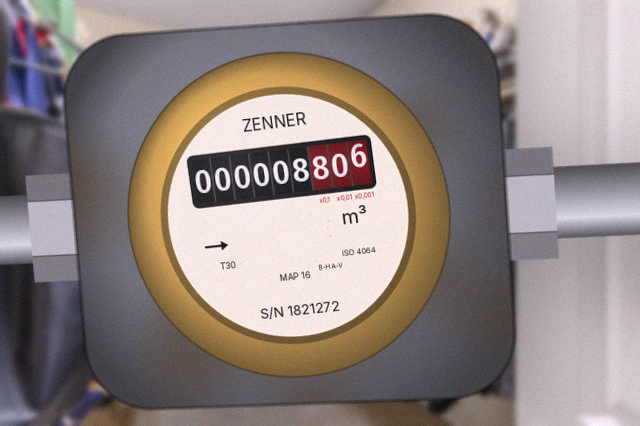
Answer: 8.806 m³
